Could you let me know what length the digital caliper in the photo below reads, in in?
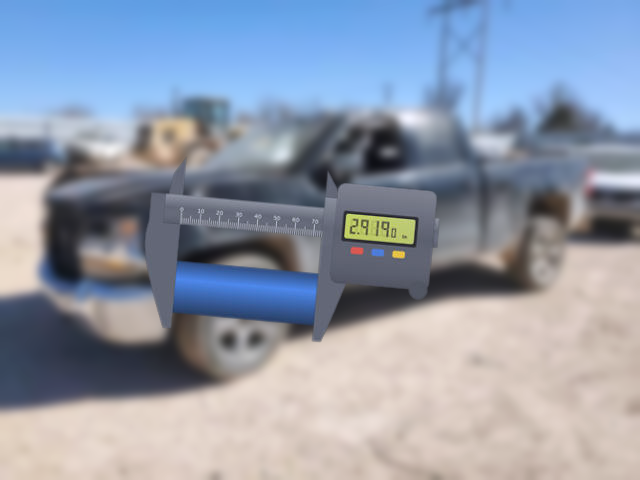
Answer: 2.9190 in
